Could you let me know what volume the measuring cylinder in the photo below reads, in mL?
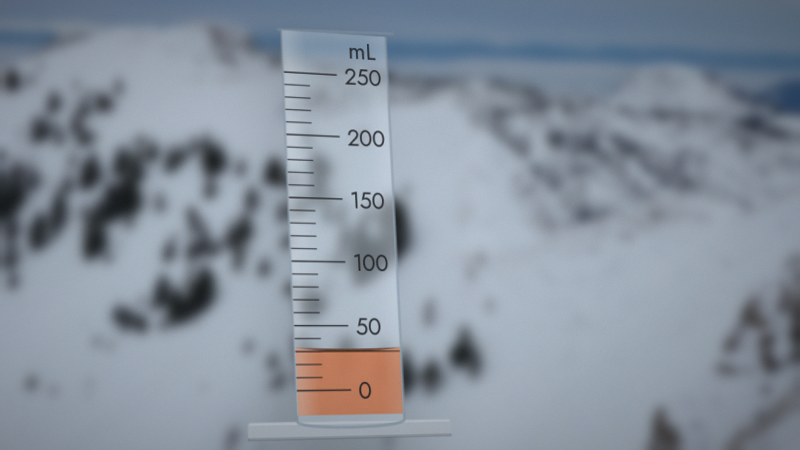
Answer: 30 mL
